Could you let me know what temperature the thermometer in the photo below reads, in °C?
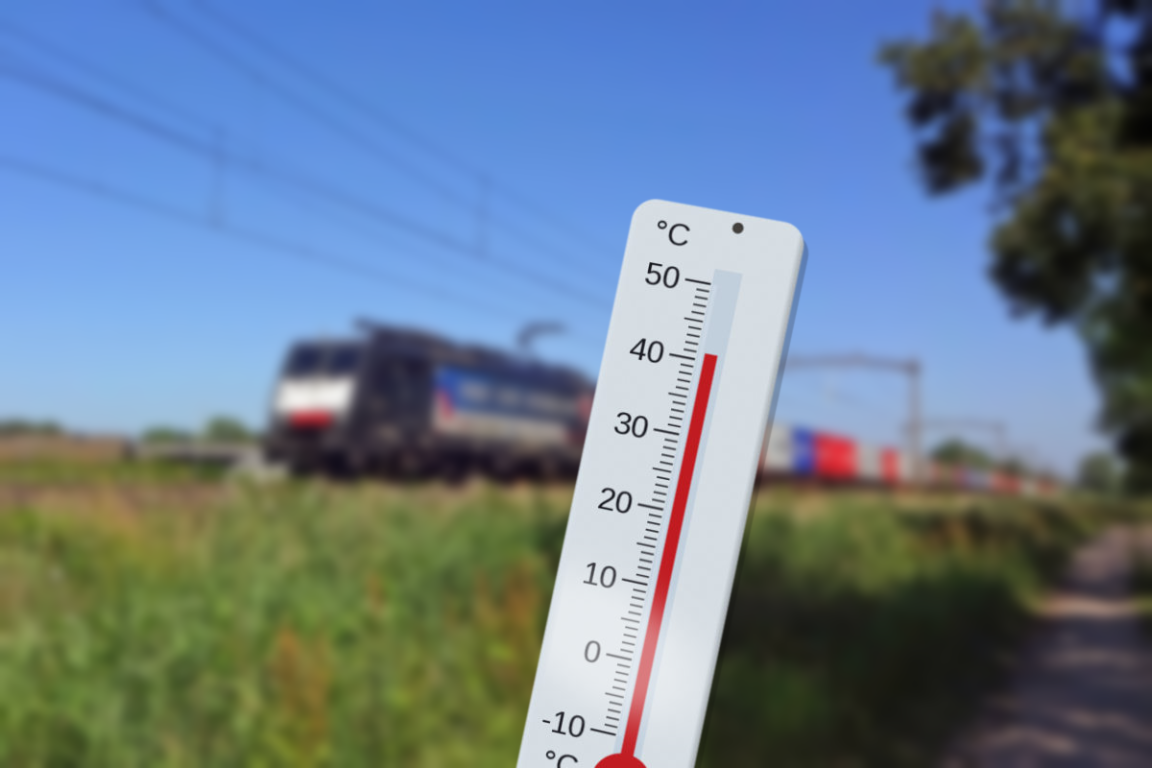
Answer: 41 °C
